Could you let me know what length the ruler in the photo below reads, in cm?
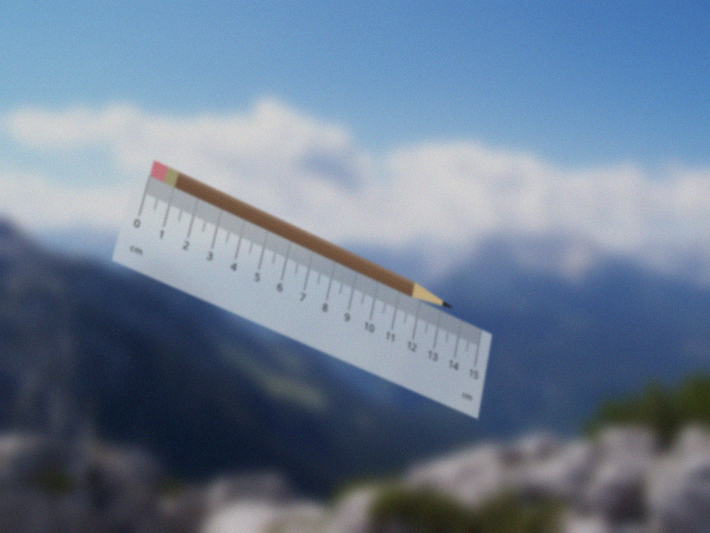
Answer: 13.5 cm
